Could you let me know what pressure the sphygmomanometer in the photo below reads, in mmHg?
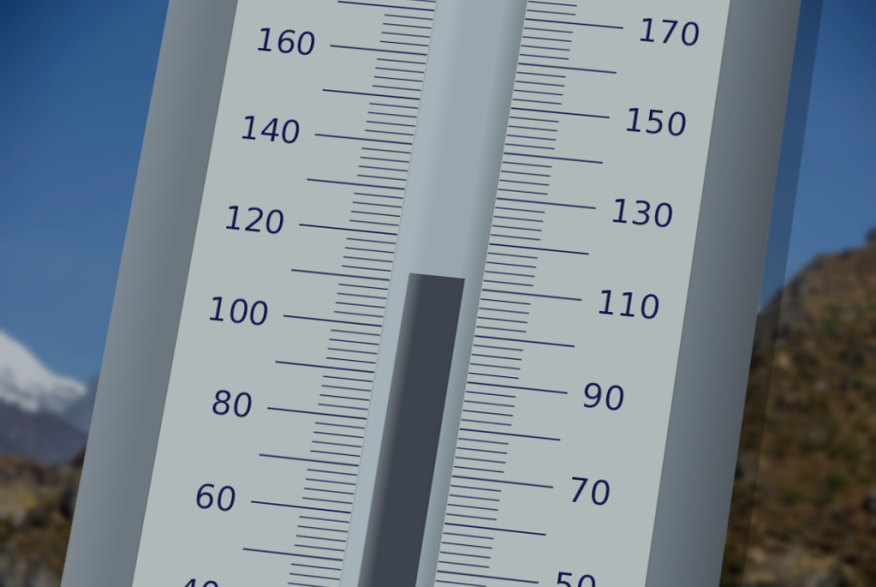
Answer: 112 mmHg
